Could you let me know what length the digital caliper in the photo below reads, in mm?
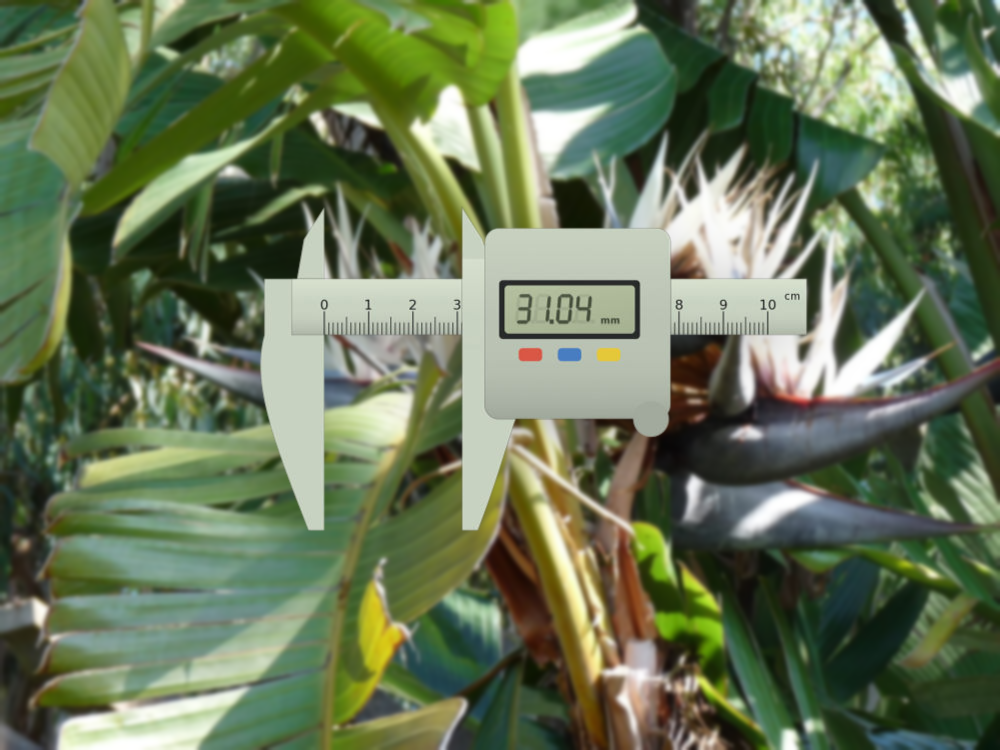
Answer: 31.04 mm
